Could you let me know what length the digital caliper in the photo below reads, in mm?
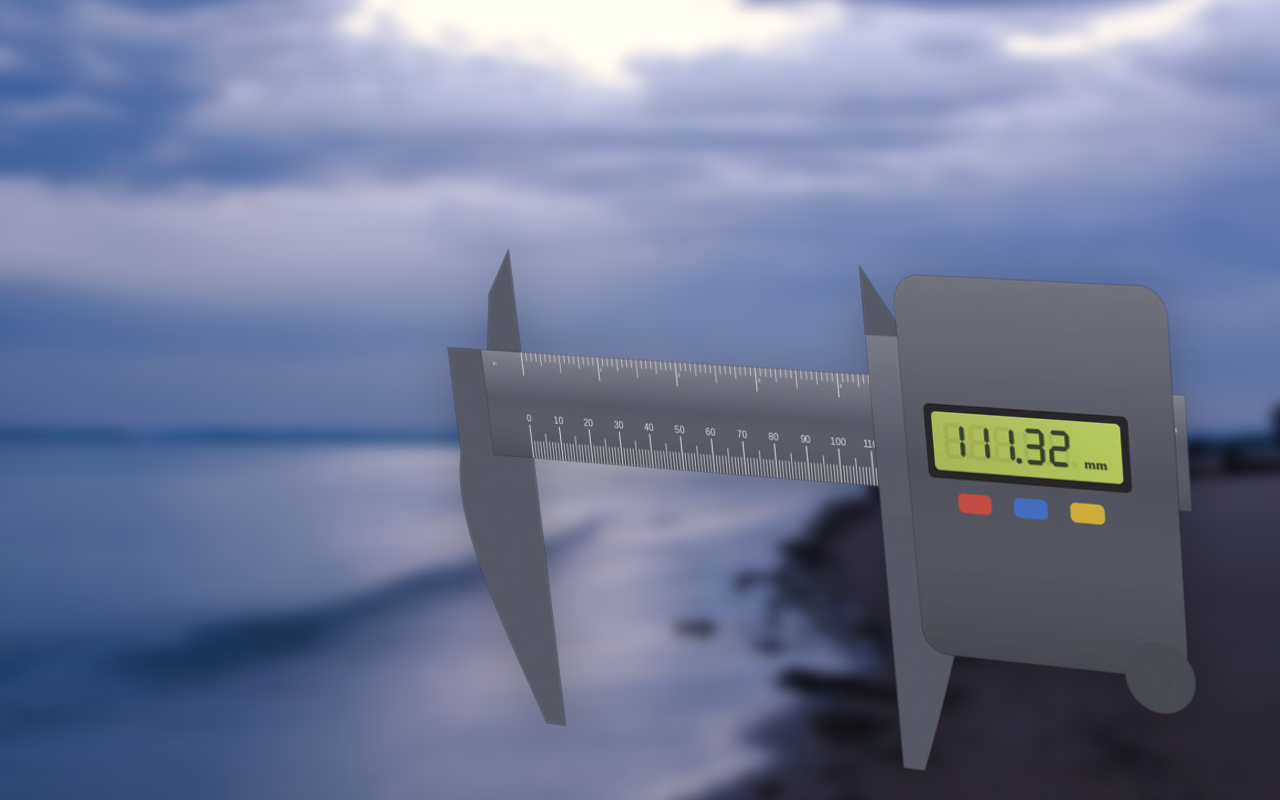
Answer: 111.32 mm
